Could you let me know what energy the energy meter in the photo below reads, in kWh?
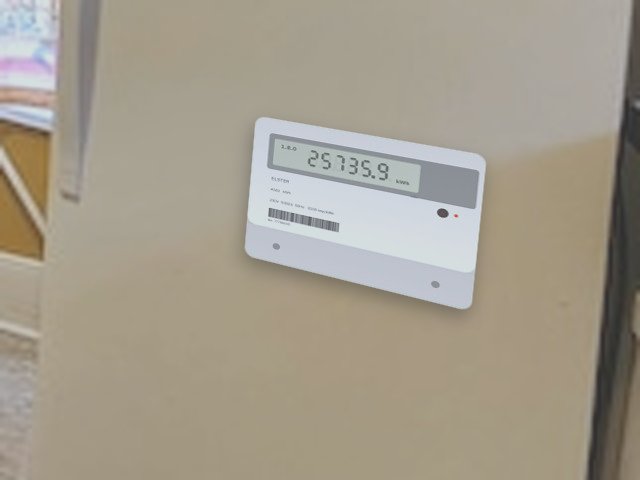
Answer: 25735.9 kWh
